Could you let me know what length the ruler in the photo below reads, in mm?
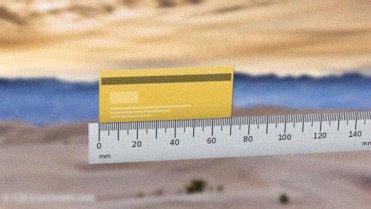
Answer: 70 mm
